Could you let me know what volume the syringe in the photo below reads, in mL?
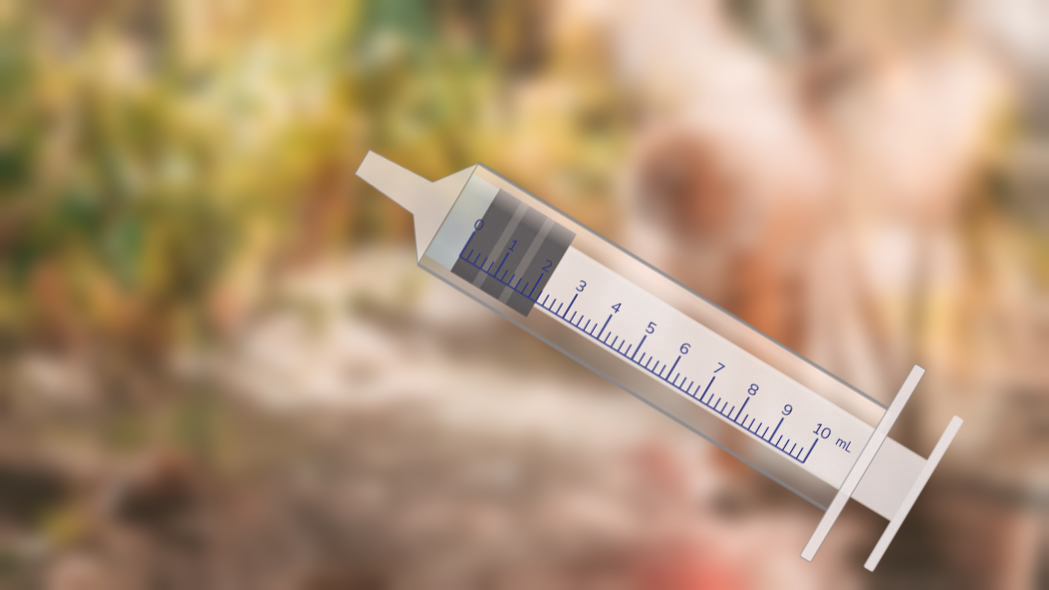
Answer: 0 mL
